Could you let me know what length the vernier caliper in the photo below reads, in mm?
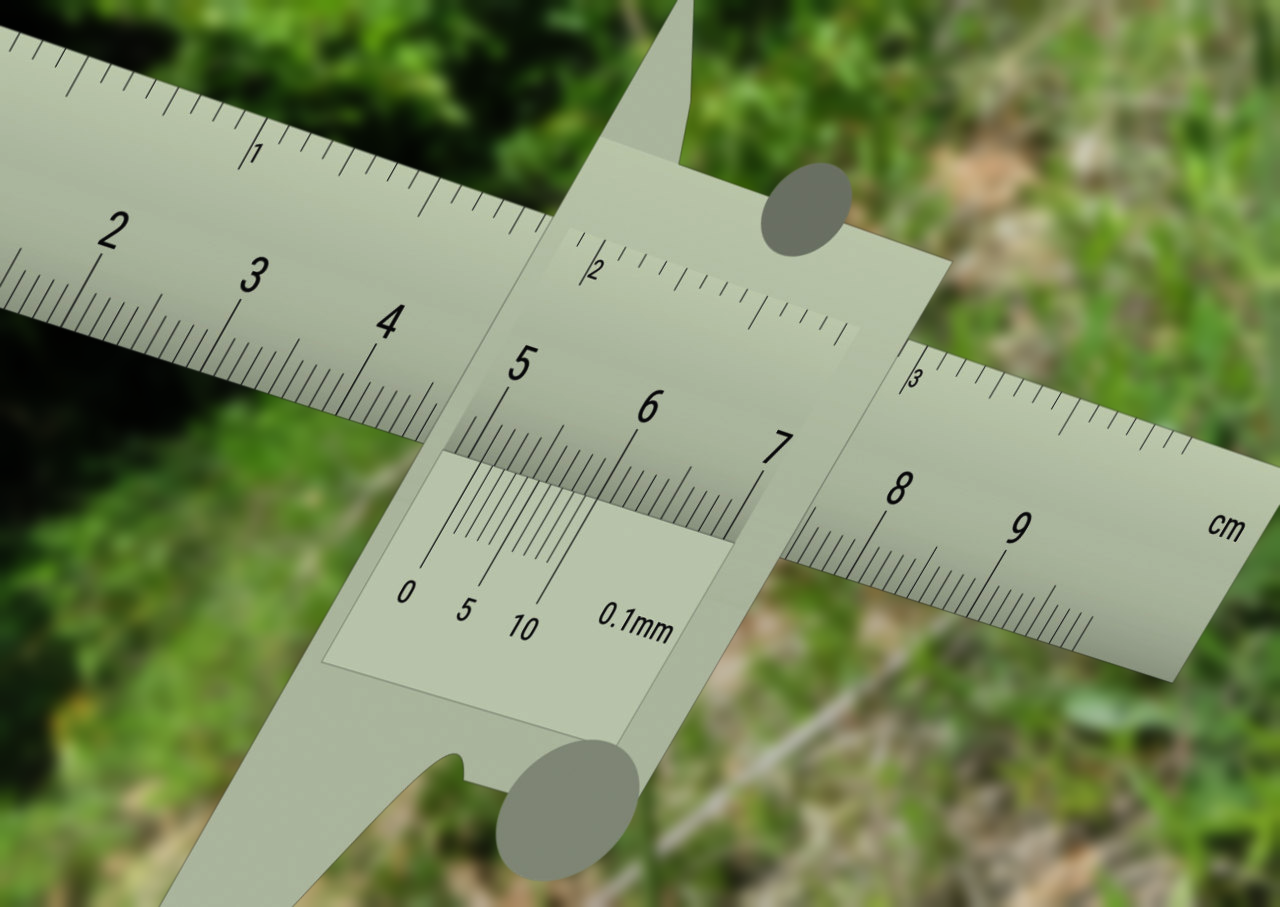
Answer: 51.0 mm
